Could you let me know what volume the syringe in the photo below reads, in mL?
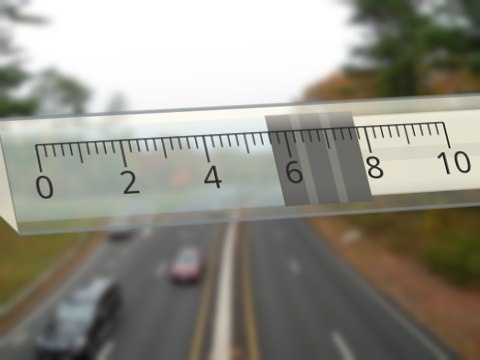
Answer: 5.6 mL
